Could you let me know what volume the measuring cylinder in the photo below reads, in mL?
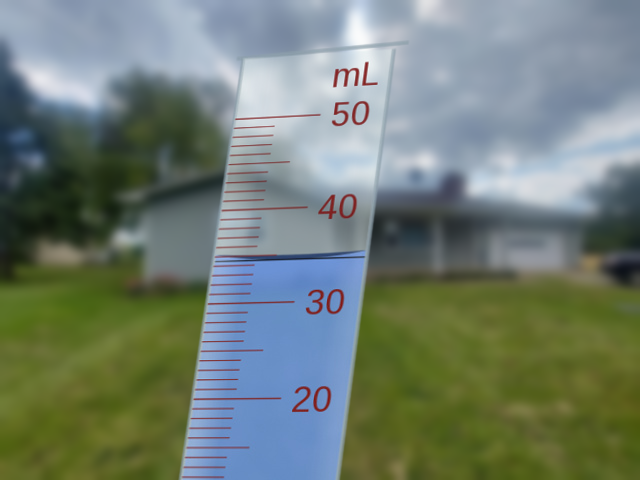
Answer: 34.5 mL
